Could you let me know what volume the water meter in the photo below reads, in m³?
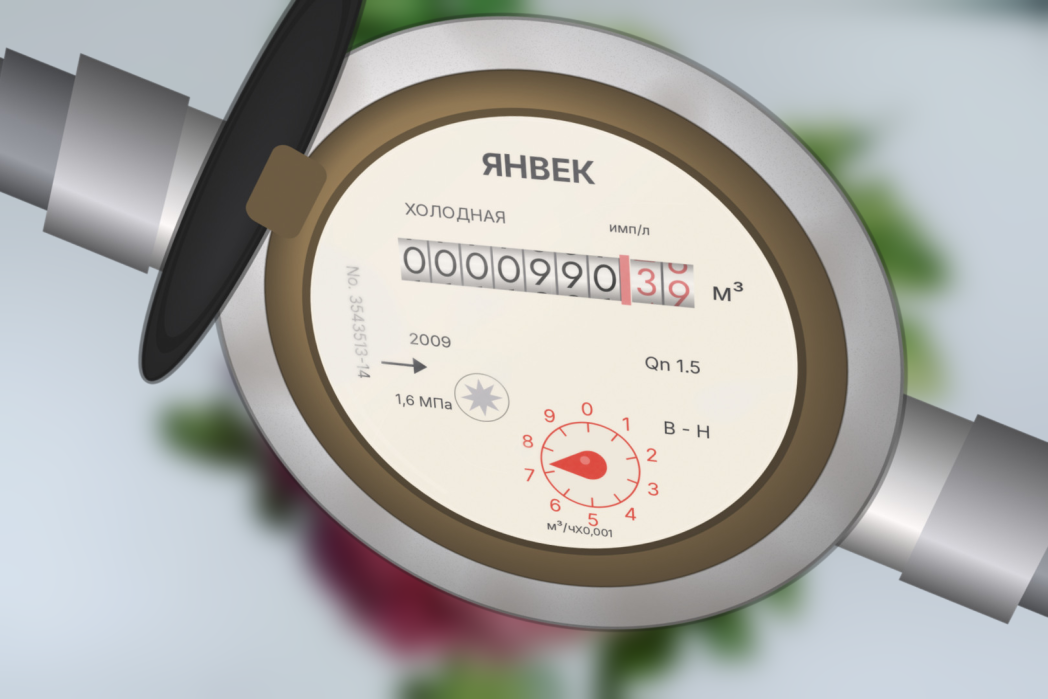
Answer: 990.387 m³
